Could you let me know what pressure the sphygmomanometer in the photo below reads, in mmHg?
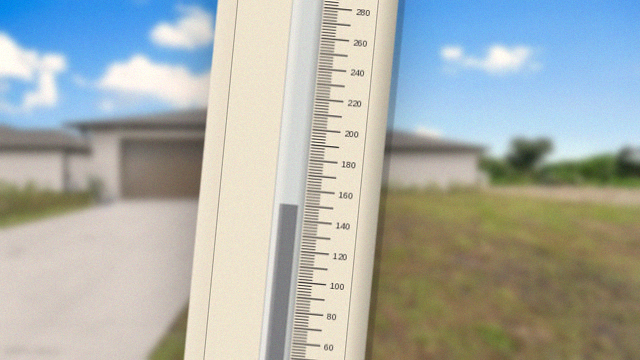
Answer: 150 mmHg
